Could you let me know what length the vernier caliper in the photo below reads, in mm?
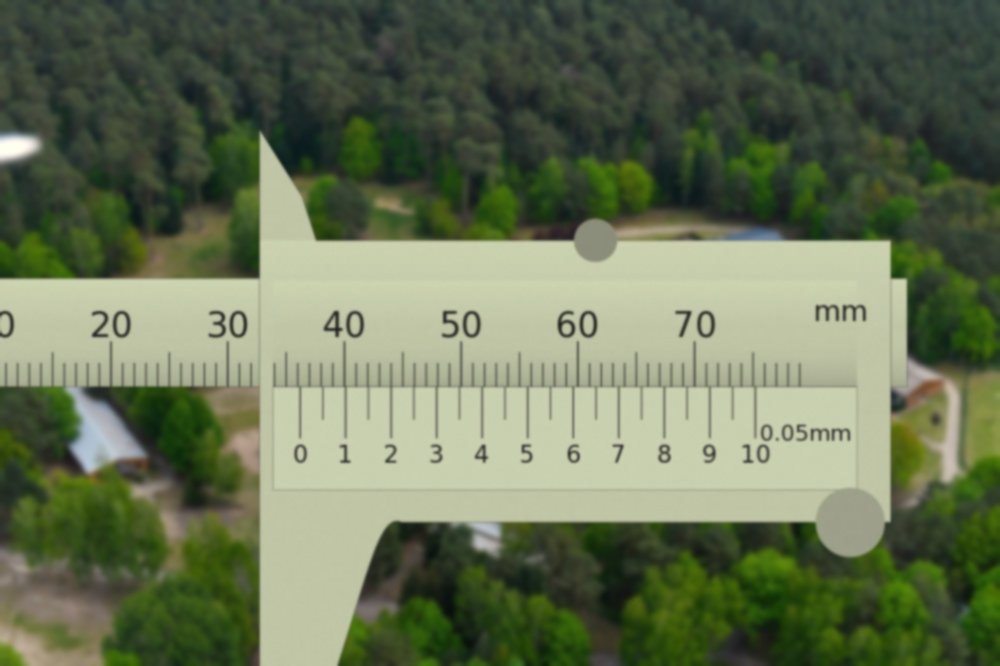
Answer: 36.2 mm
